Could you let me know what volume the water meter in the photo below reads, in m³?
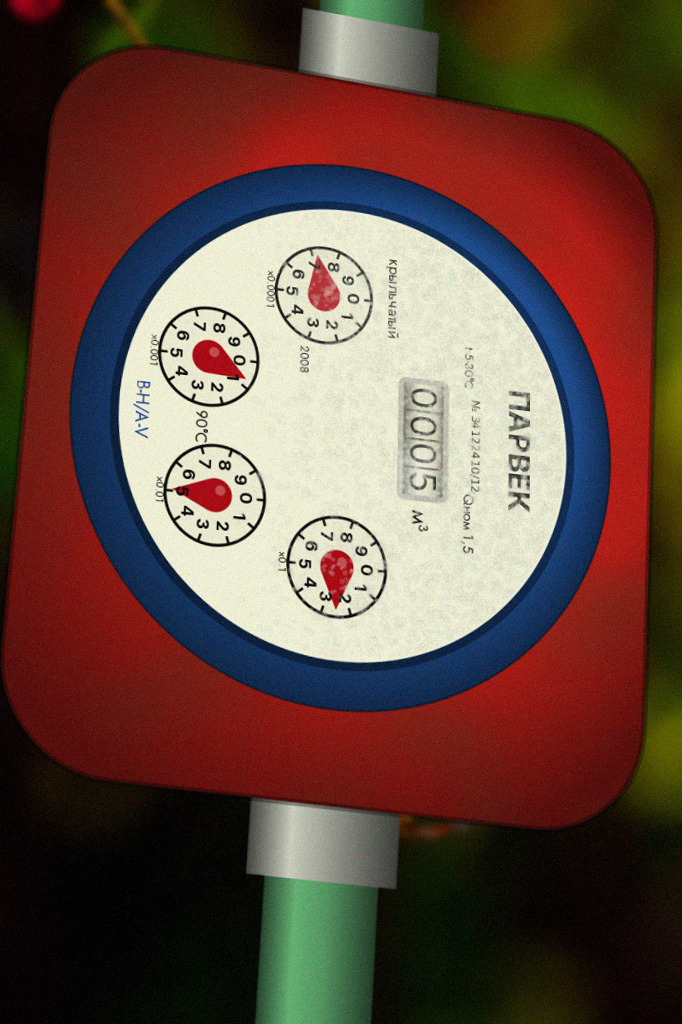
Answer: 5.2507 m³
